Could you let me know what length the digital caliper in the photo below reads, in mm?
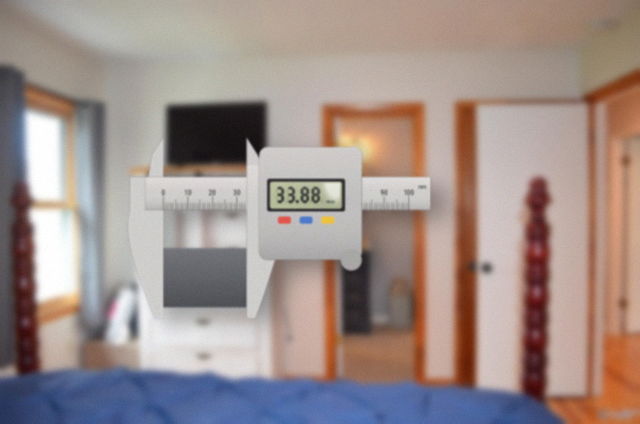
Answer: 33.88 mm
